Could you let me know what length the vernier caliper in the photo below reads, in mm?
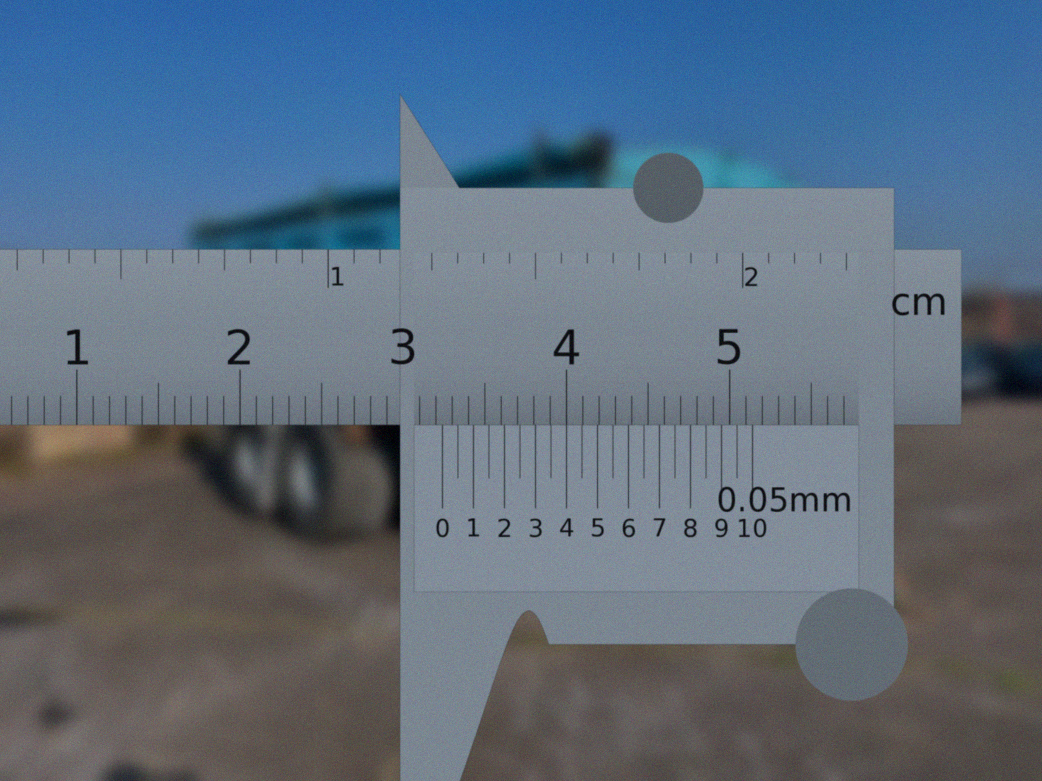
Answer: 32.4 mm
